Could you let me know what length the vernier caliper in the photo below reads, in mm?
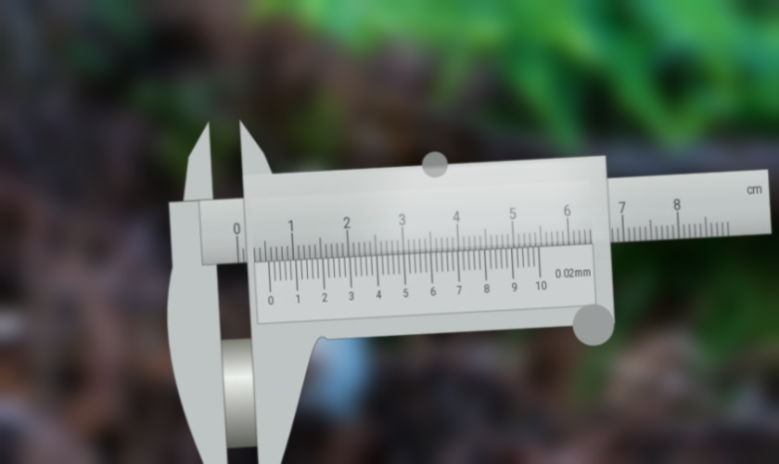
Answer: 5.5 mm
